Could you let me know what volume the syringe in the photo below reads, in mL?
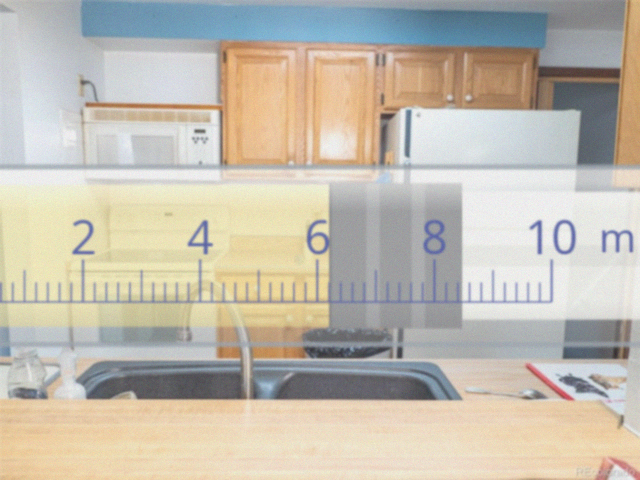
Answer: 6.2 mL
